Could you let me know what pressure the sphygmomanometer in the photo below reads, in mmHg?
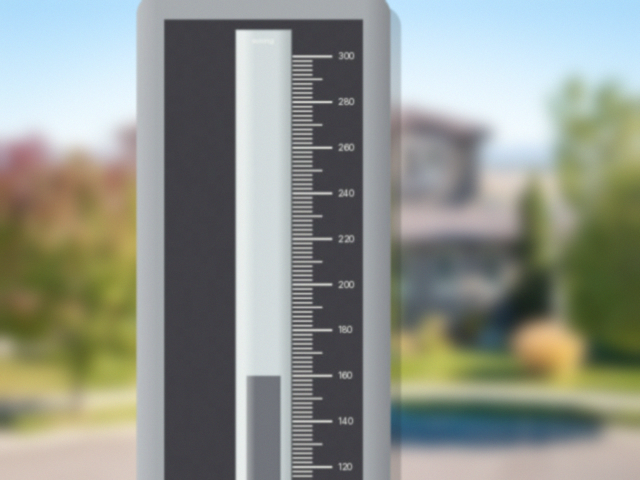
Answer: 160 mmHg
